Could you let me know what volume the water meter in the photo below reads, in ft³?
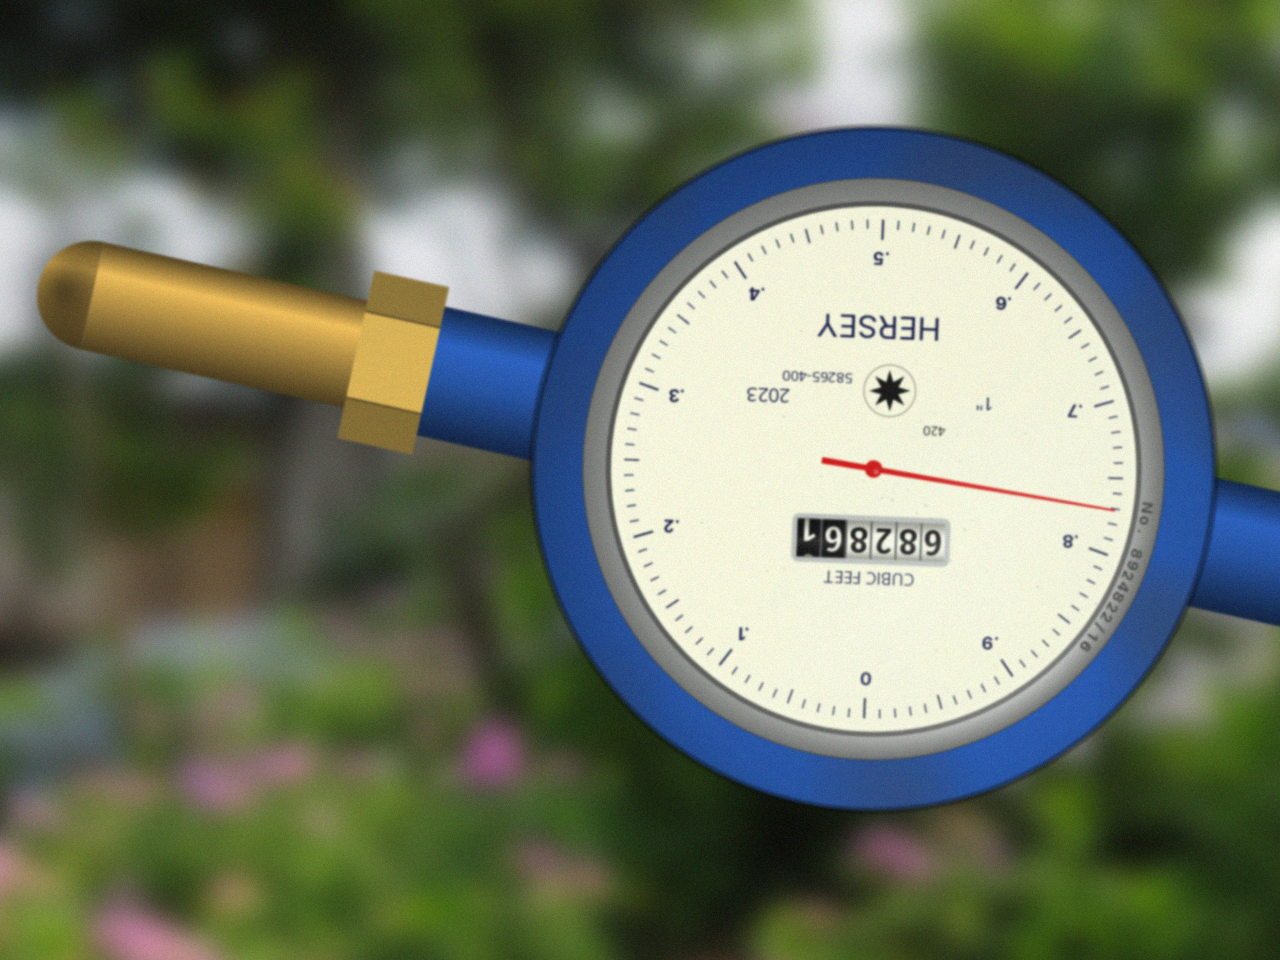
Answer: 682860.77 ft³
